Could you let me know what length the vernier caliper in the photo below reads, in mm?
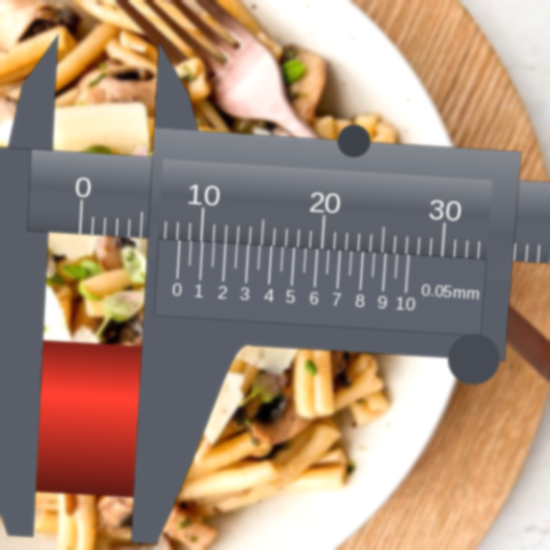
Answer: 8.2 mm
